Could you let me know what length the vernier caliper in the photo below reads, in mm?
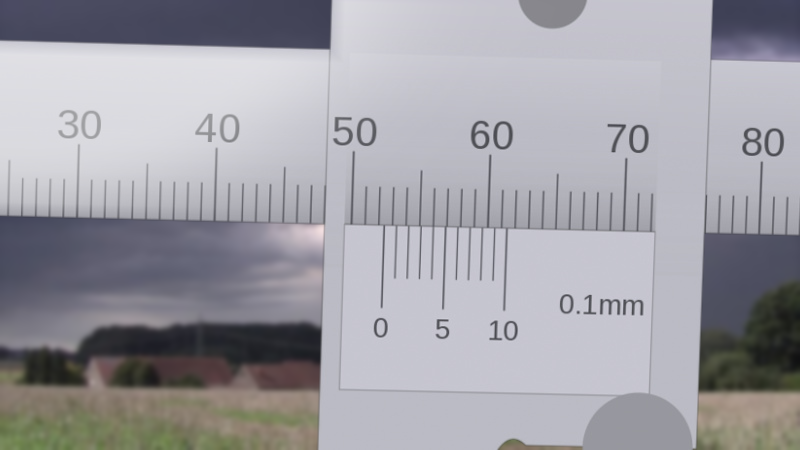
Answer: 52.4 mm
